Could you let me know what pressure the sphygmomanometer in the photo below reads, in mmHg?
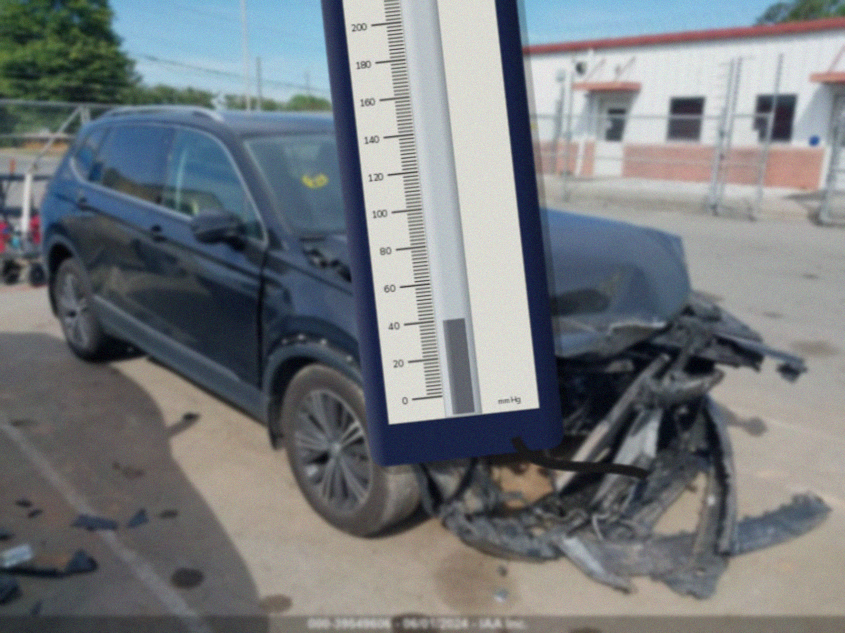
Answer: 40 mmHg
